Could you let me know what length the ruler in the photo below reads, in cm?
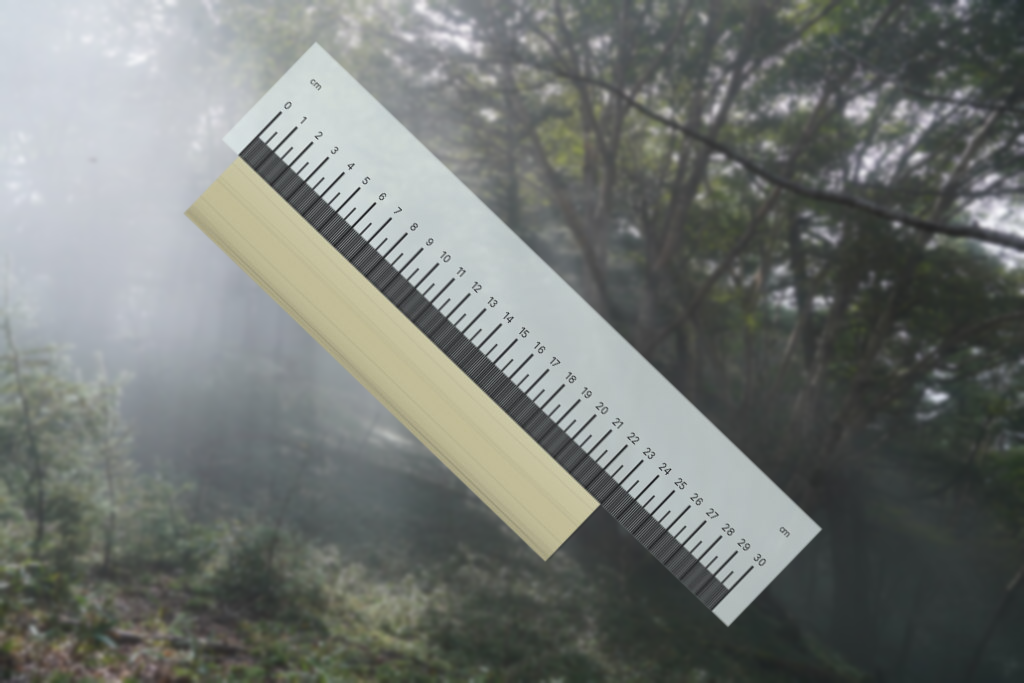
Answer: 23 cm
